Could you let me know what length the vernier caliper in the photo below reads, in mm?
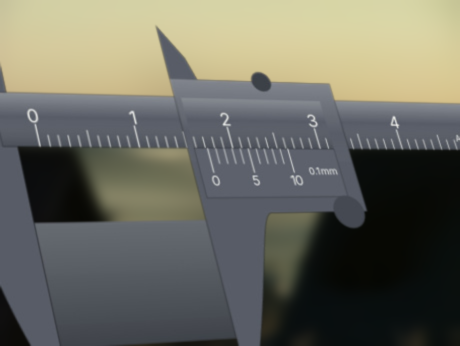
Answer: 17.2 mm
